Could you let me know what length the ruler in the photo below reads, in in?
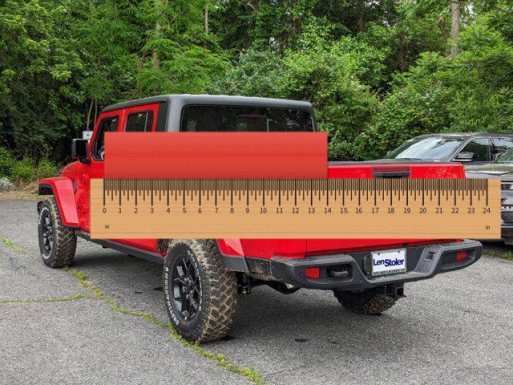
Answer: 14 in
